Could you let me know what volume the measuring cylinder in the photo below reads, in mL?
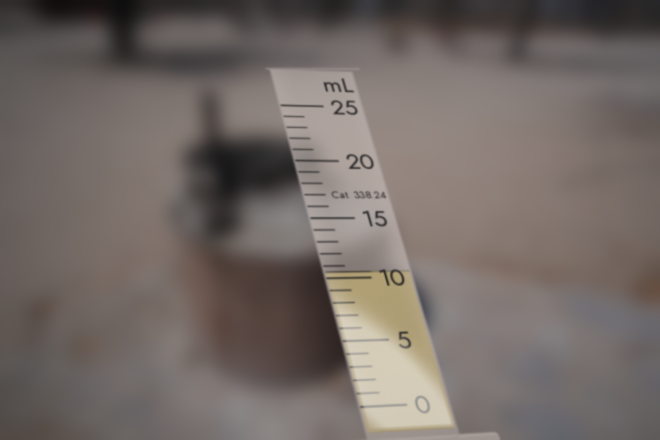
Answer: 10.5 mL
